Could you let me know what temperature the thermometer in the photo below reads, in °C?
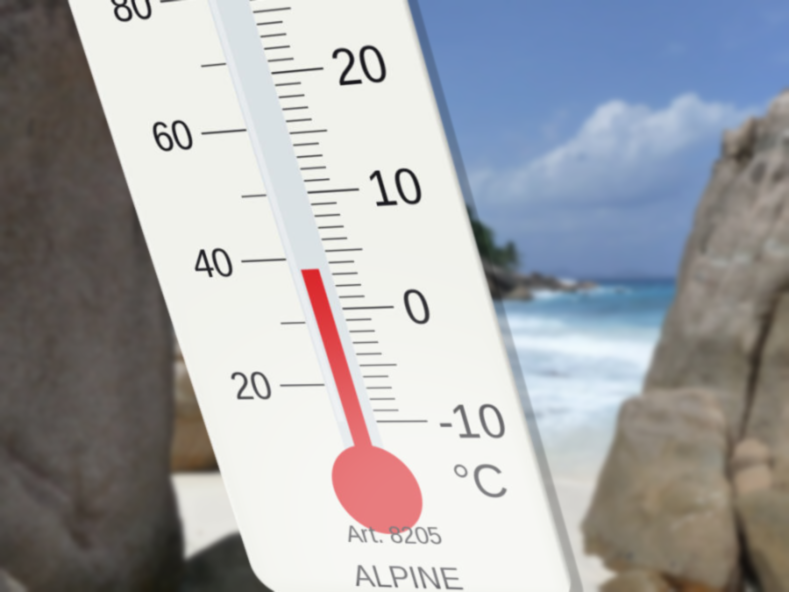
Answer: 3.5 °C
